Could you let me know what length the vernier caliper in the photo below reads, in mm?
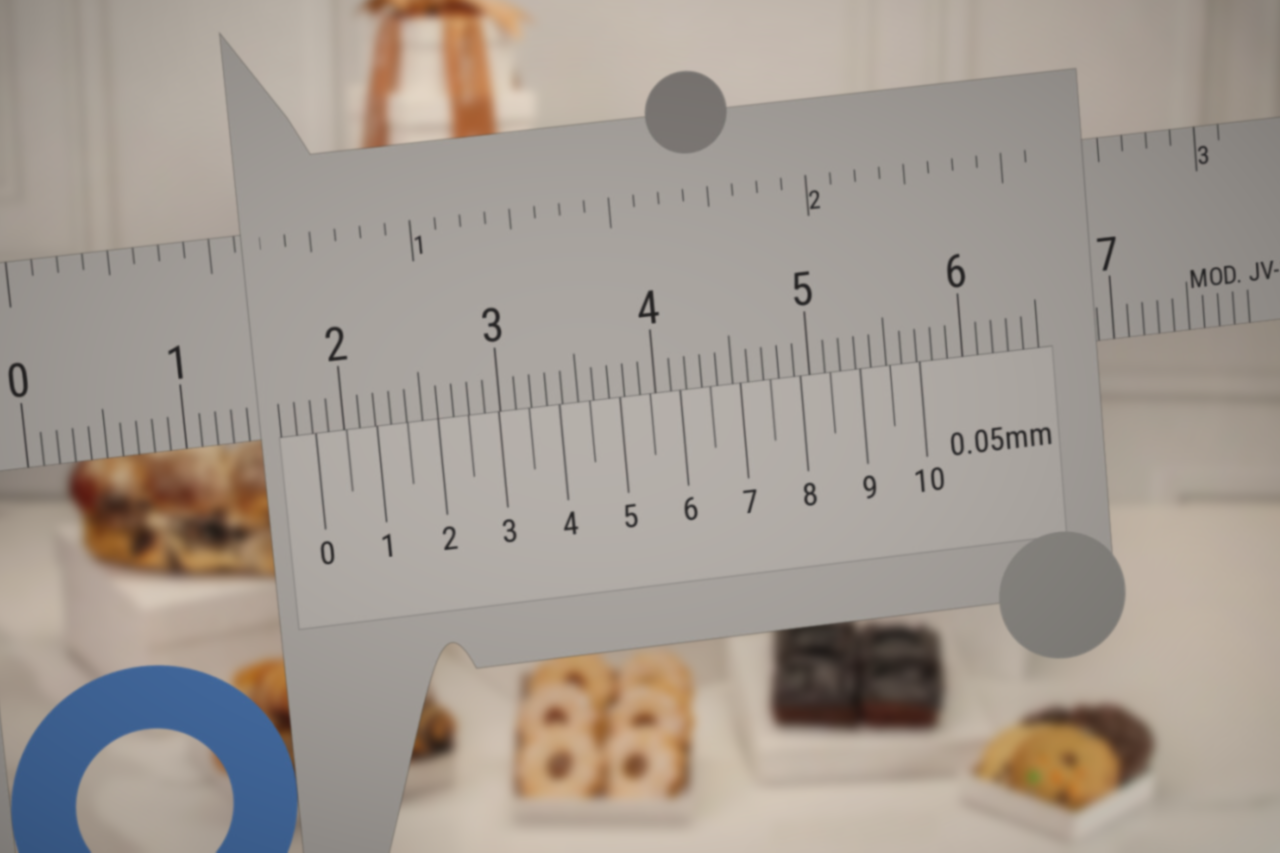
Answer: 18.2 mm
